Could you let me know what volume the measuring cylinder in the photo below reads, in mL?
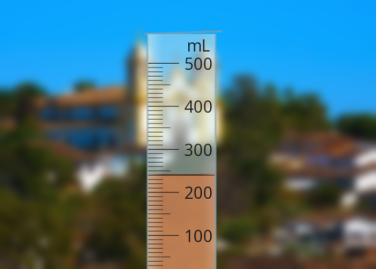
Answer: 240 mL
